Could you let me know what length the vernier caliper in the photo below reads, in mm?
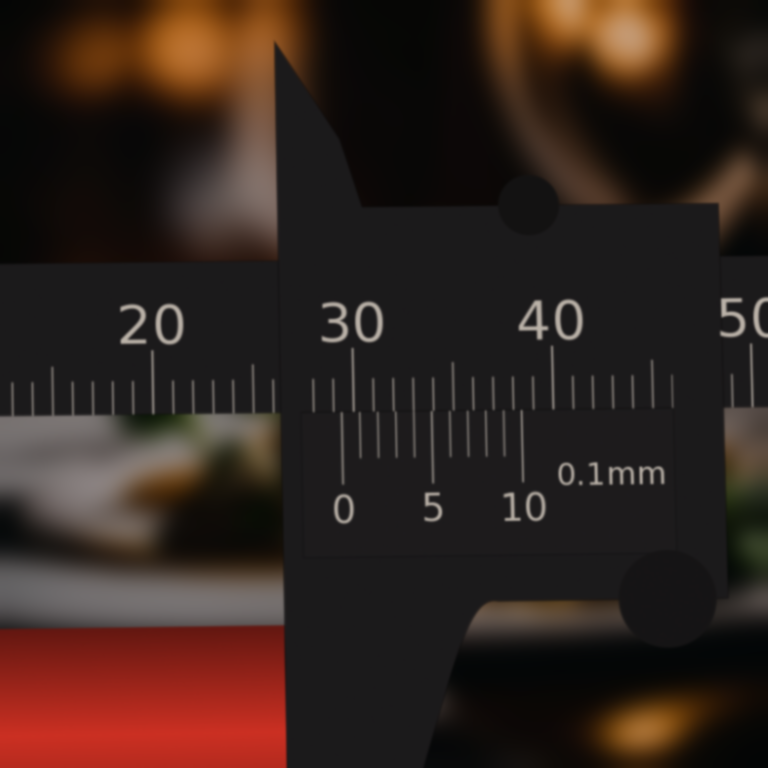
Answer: 29.4 mm
